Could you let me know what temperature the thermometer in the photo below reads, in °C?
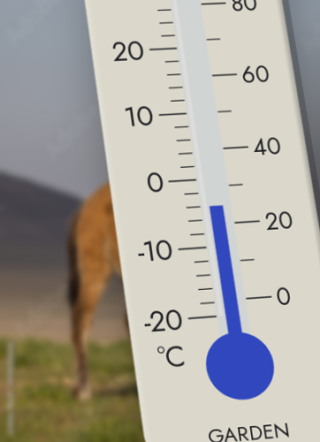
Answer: -4 °C
